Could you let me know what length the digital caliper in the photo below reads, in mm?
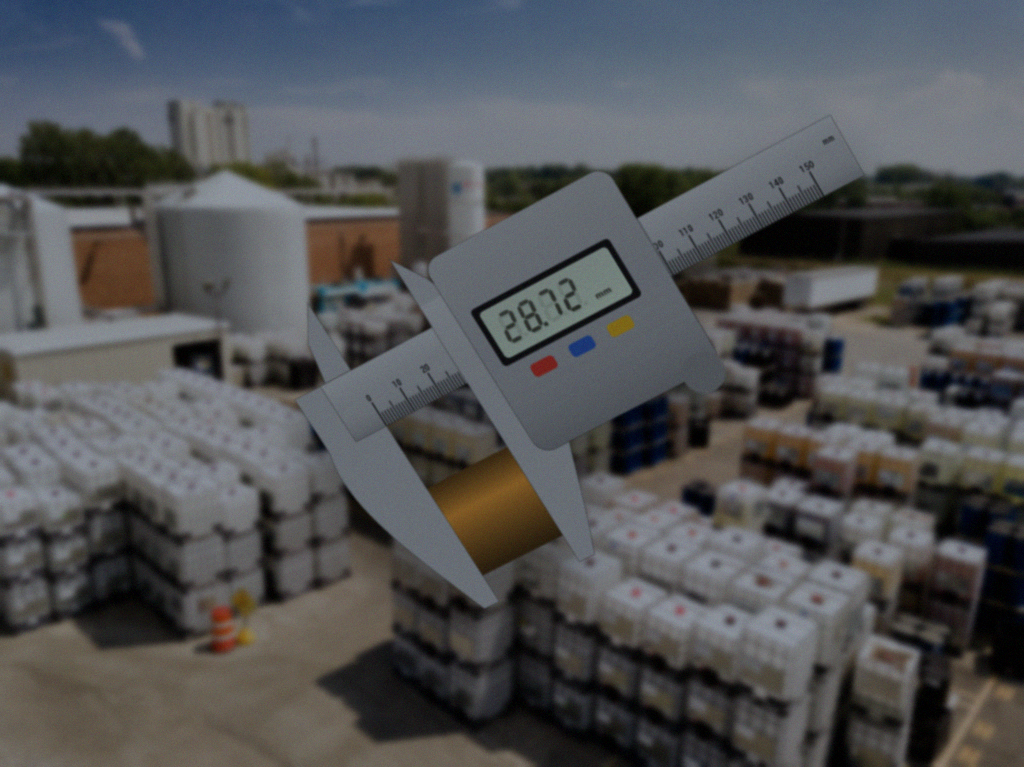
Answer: 28.72 mm
